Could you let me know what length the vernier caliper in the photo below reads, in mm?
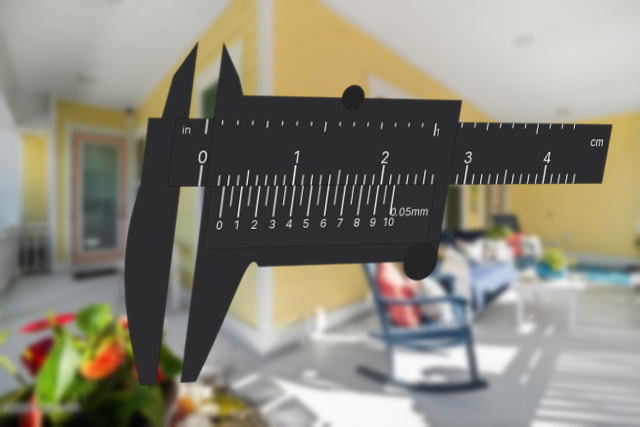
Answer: 2.6 mm
